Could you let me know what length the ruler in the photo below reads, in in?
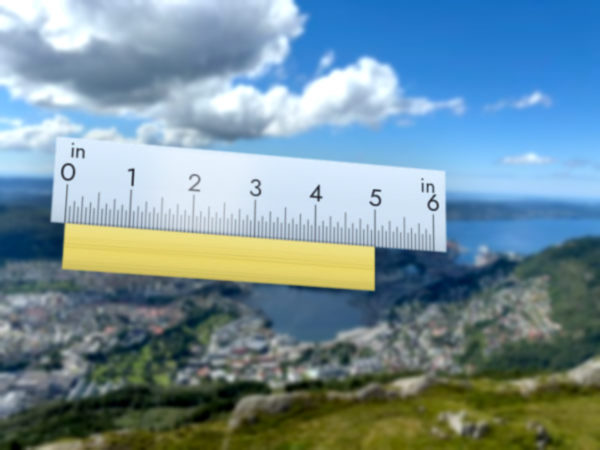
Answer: 5 in
